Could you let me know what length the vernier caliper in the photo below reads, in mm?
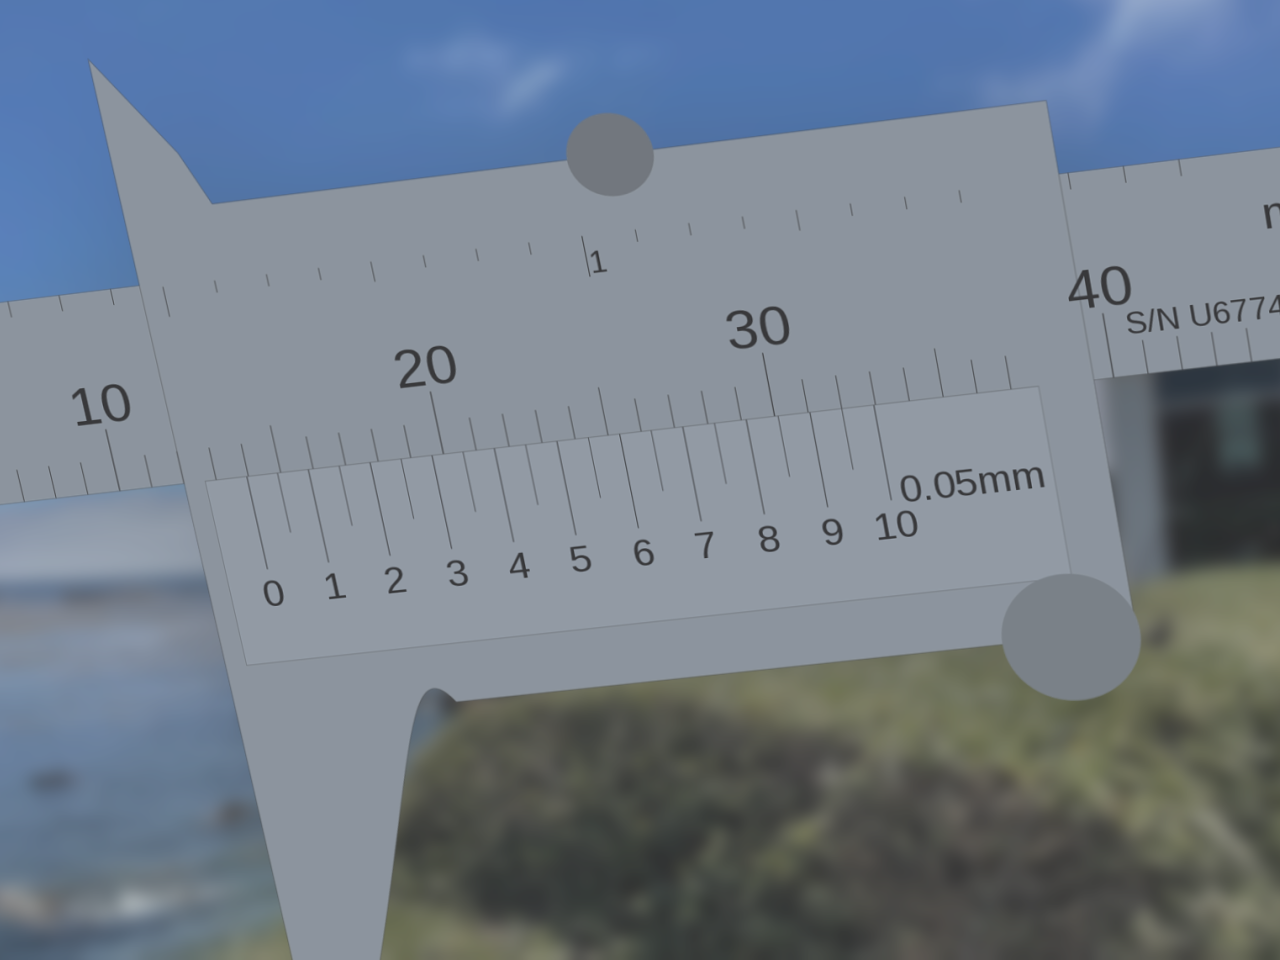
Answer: 13.95 mm
